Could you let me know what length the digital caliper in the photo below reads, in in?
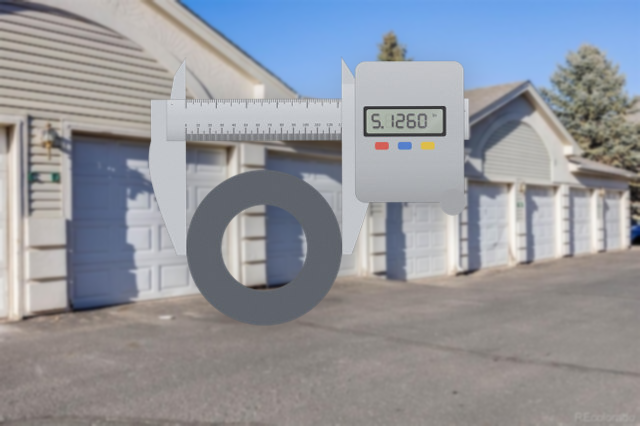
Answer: 5.1260 in
